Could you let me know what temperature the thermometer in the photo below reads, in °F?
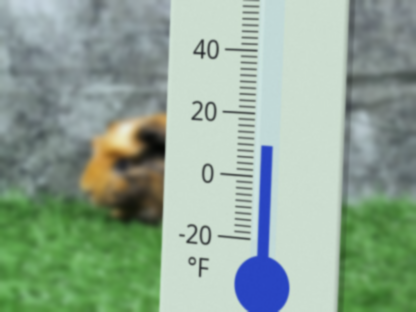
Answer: 10 °F
